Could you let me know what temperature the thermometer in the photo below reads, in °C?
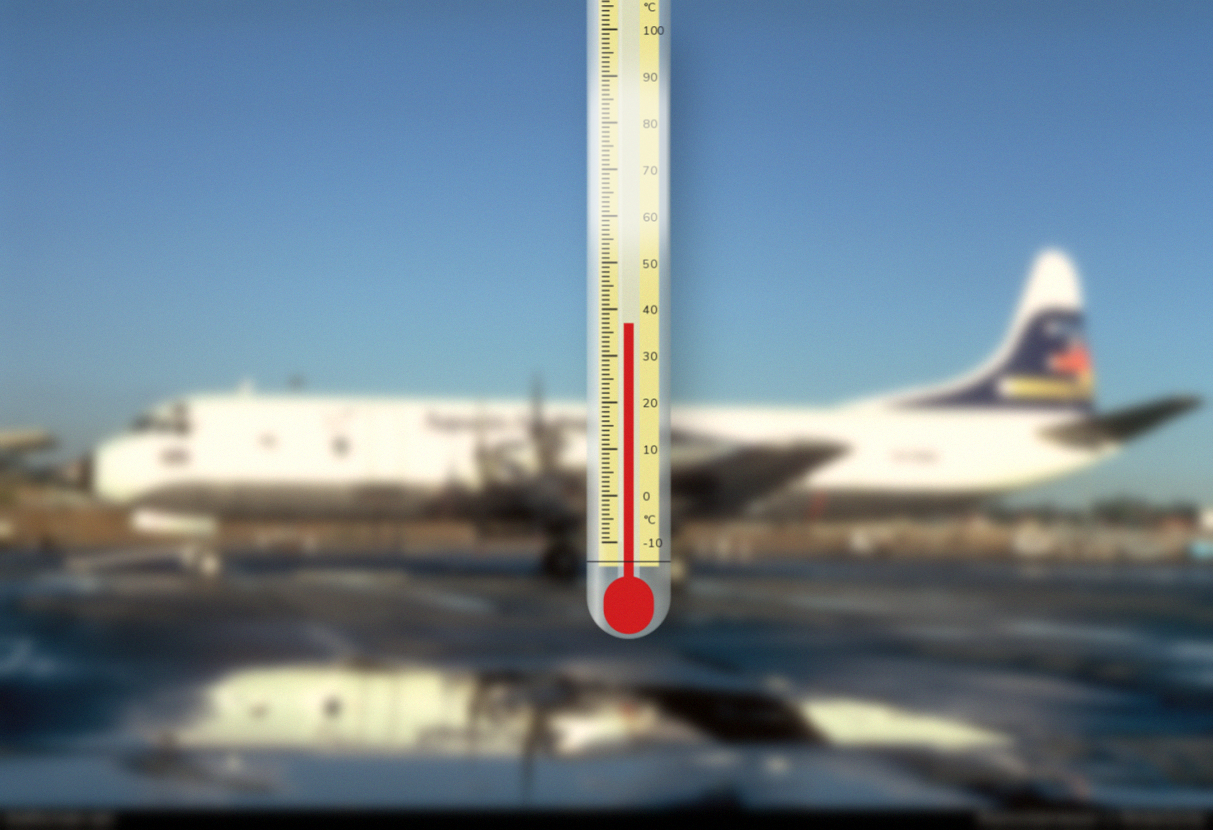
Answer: 37 °C
